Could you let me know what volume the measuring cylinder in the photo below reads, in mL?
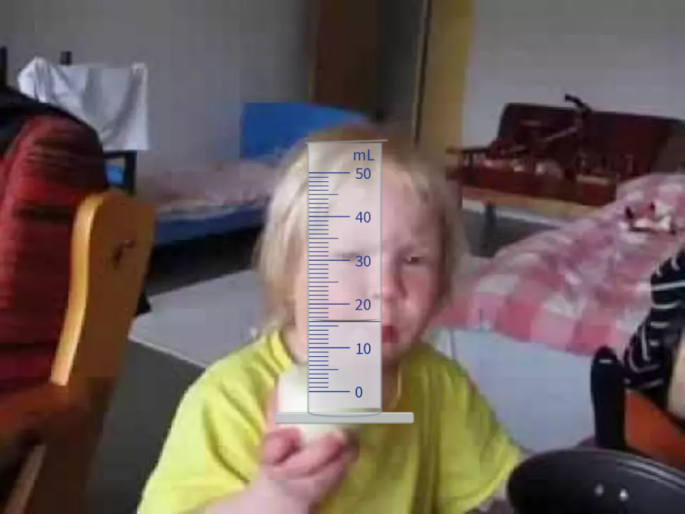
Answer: 16 mL
